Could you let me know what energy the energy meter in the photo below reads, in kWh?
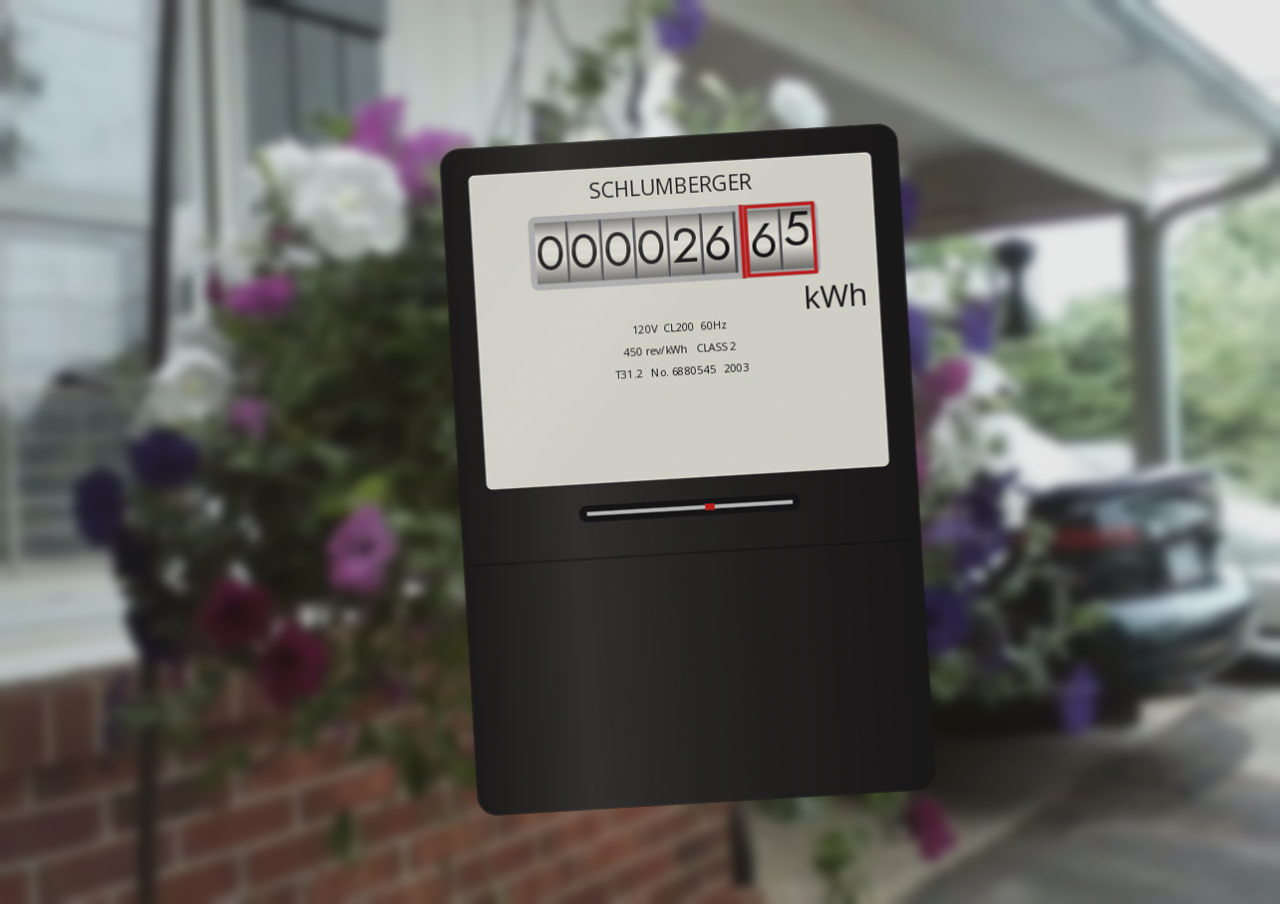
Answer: 26.65 kWh
